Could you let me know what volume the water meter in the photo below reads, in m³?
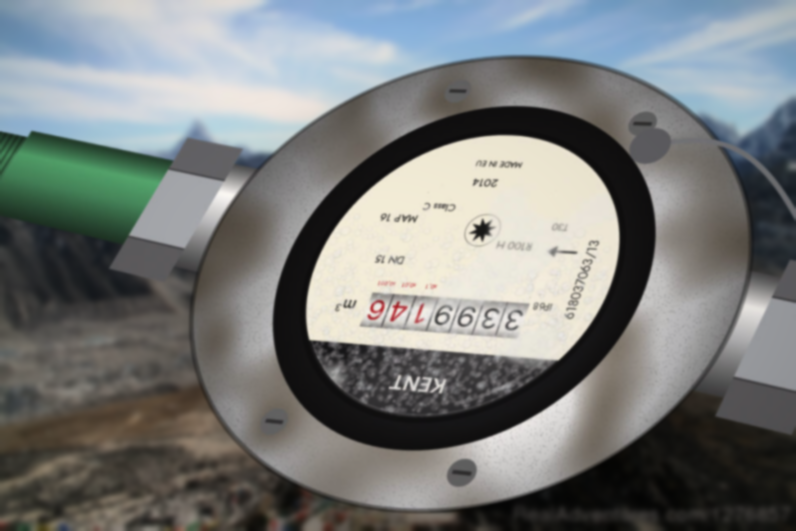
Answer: 3399.146 m³
